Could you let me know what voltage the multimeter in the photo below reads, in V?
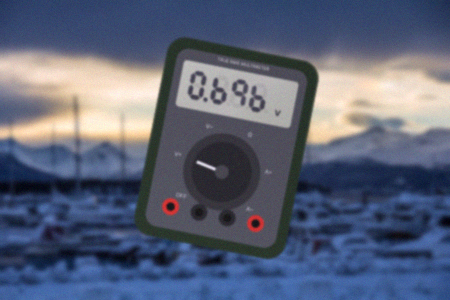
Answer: 0.696 V
